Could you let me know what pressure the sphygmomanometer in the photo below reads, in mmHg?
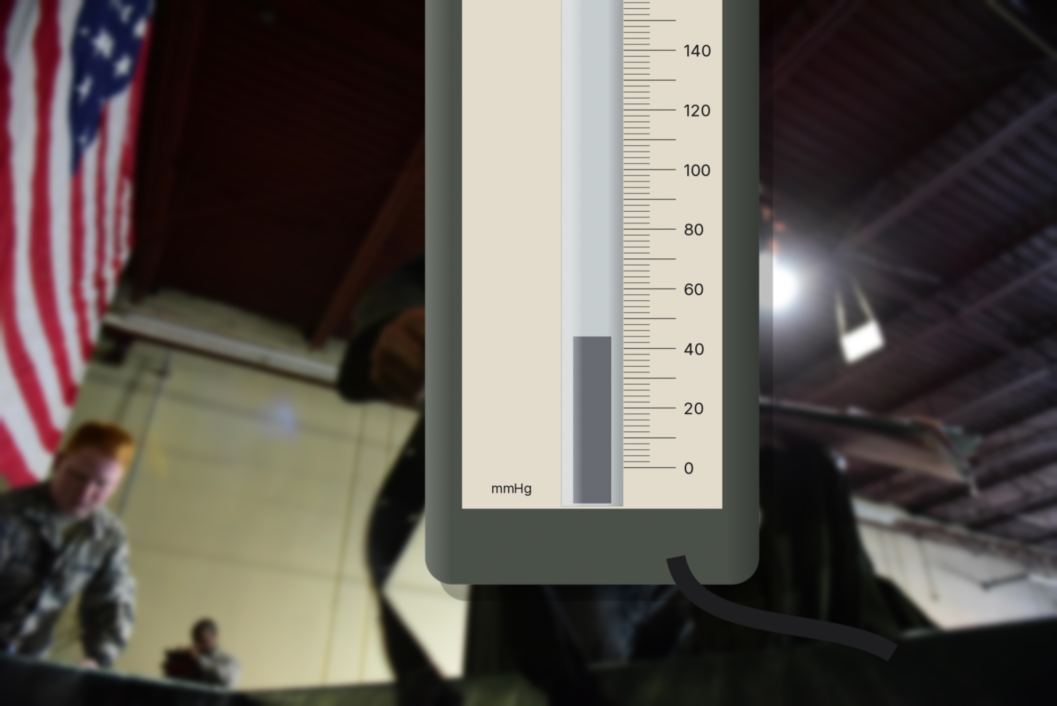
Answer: 44 mmHg
